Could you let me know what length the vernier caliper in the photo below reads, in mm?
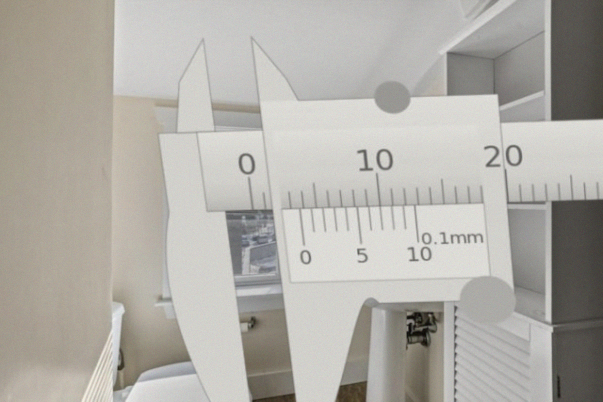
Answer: 3.7 mm
